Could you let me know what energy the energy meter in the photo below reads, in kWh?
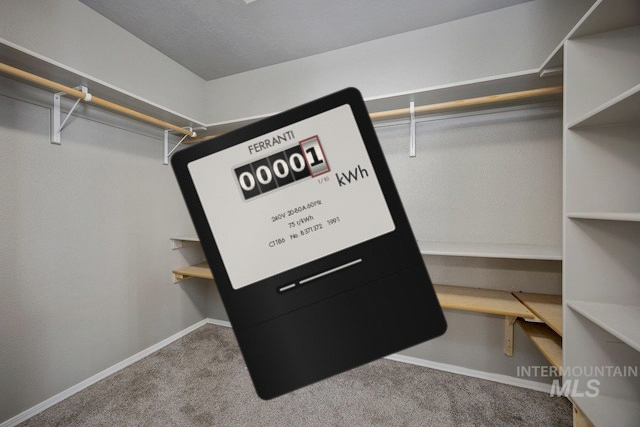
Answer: 0.1 kWh
